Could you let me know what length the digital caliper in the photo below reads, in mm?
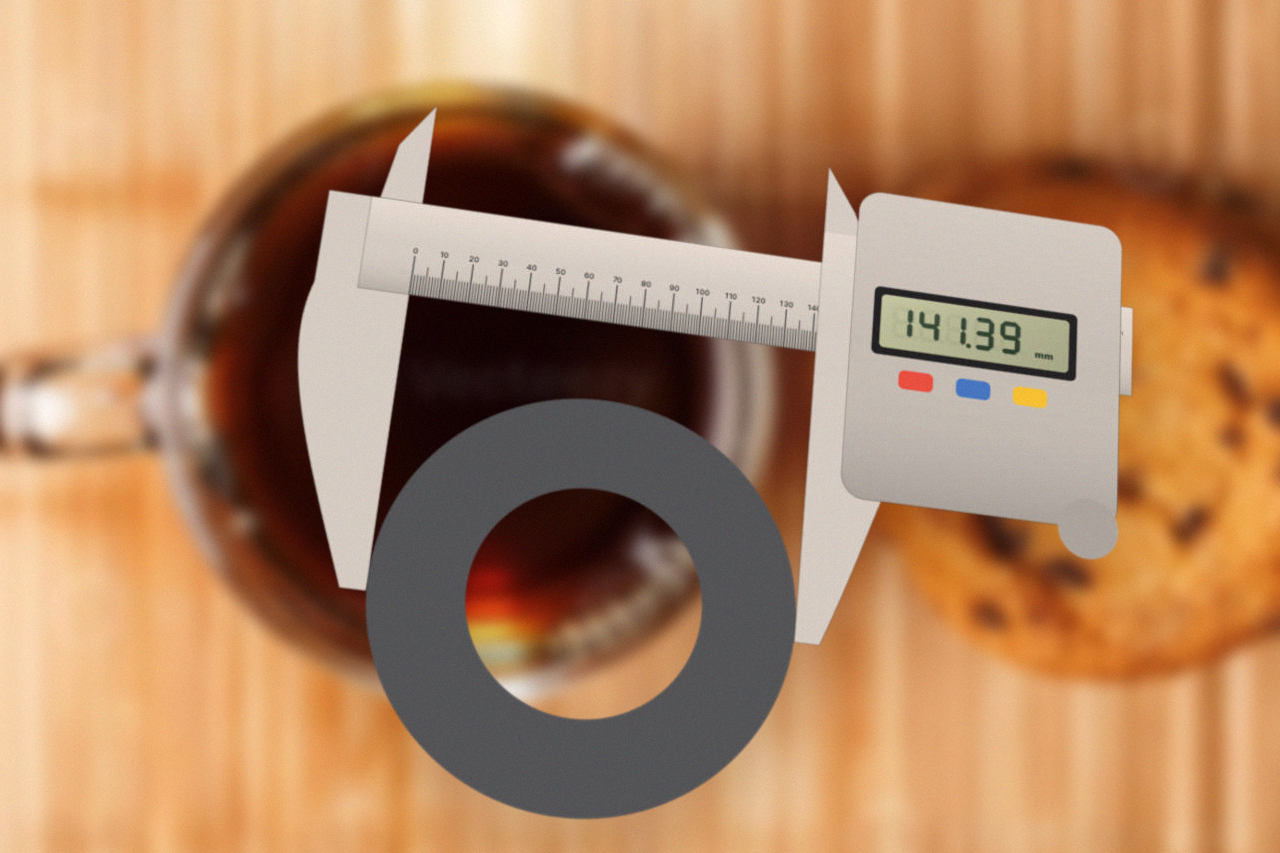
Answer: 141.39 mm
